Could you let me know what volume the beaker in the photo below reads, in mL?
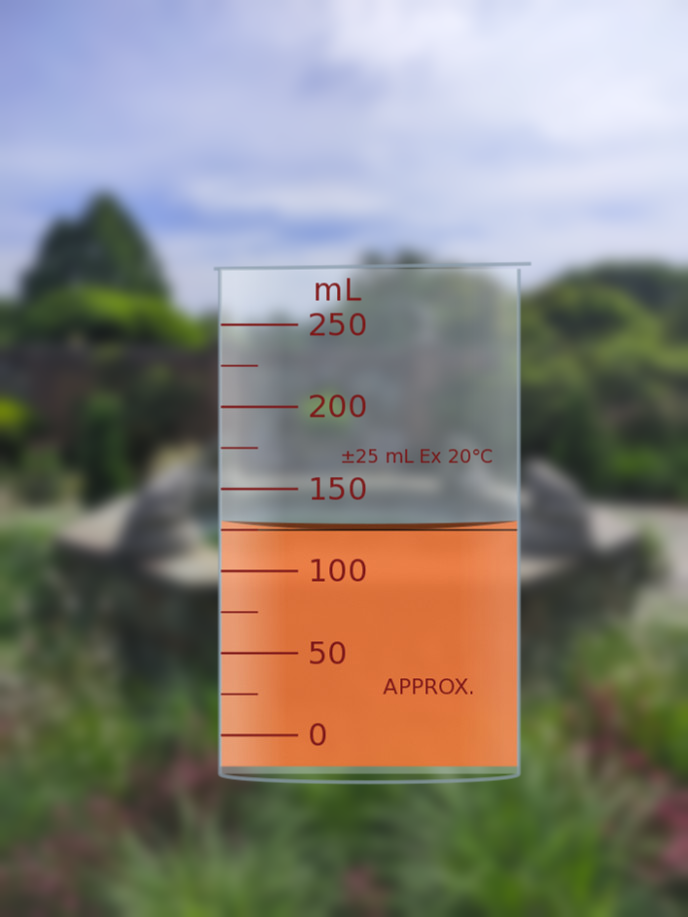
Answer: 125 mL
